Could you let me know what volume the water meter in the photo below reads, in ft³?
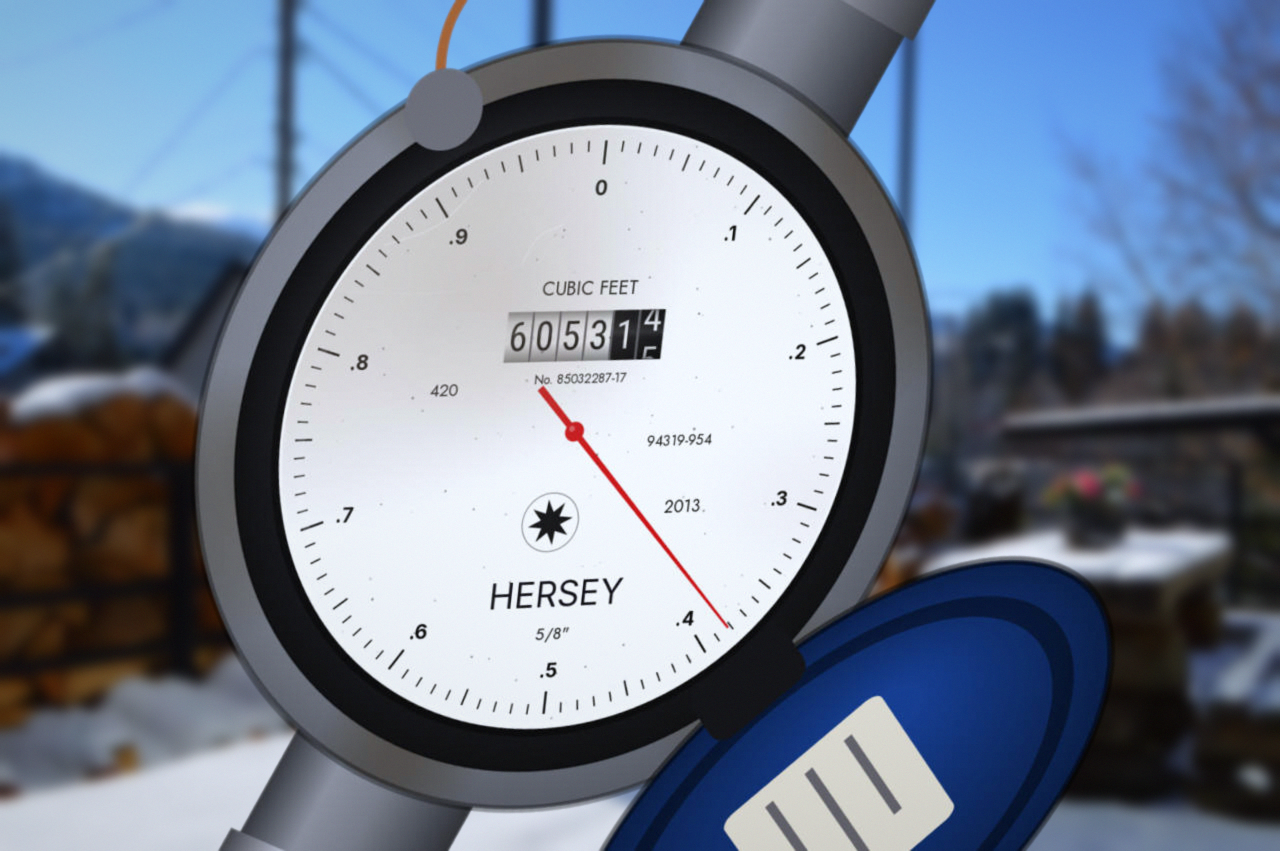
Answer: 605314.38 ft³
